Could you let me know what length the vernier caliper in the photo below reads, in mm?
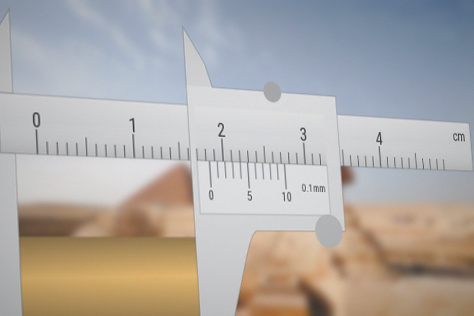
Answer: 18.4 mm
